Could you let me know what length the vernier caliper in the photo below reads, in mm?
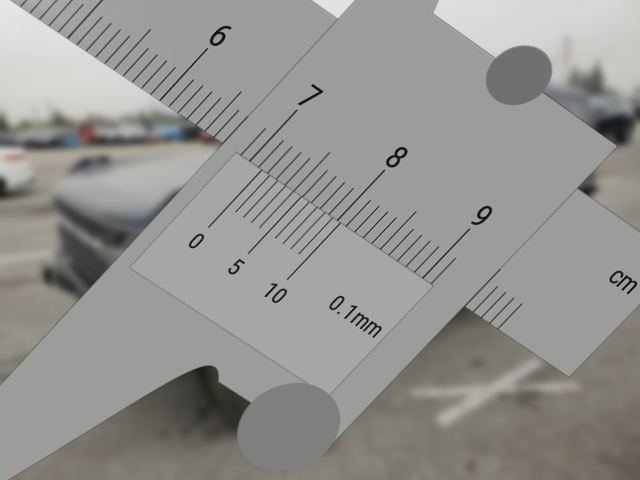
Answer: 71.4 mm
